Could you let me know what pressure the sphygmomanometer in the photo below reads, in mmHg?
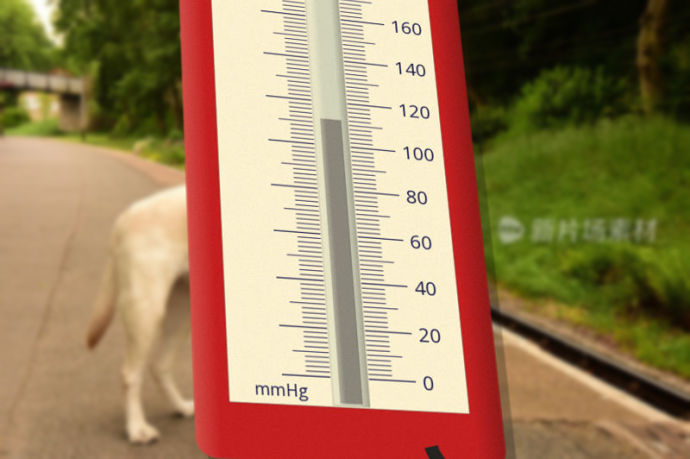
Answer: 112 mmHg
